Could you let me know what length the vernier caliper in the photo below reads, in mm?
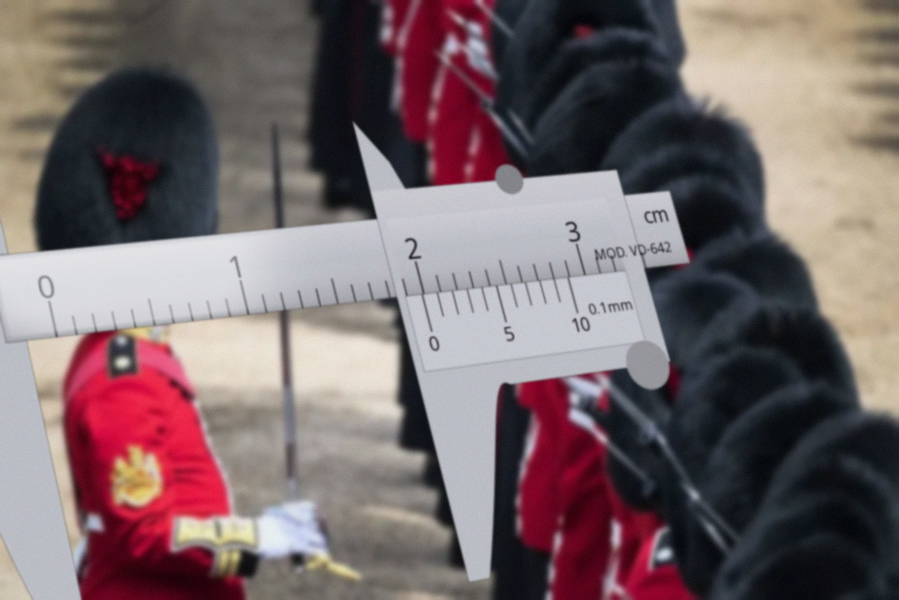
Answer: 19.9 mm
